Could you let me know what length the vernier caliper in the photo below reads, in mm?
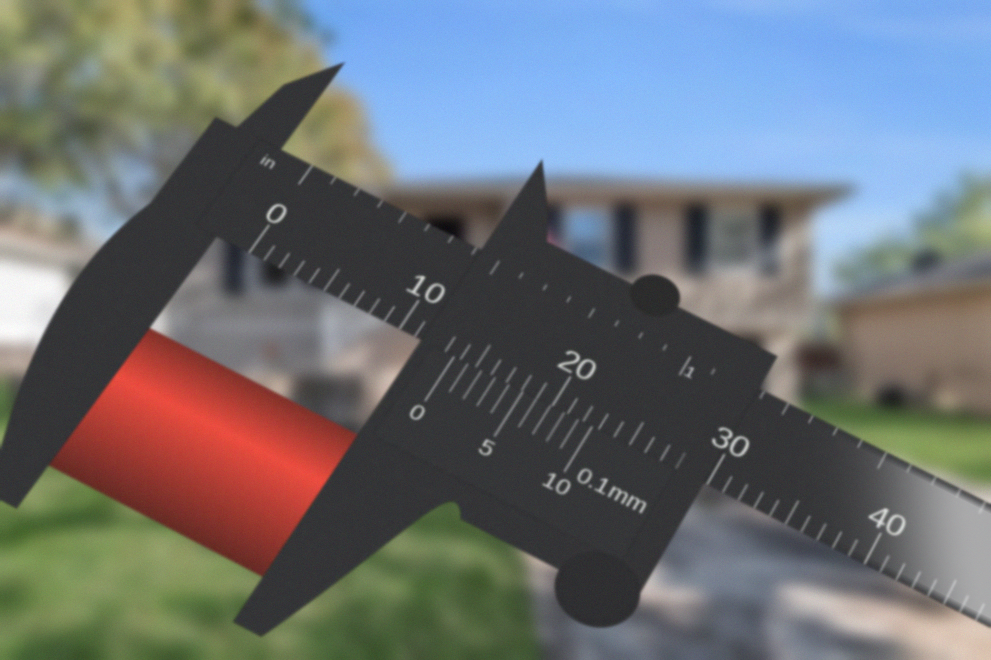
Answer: 13.6 mm
